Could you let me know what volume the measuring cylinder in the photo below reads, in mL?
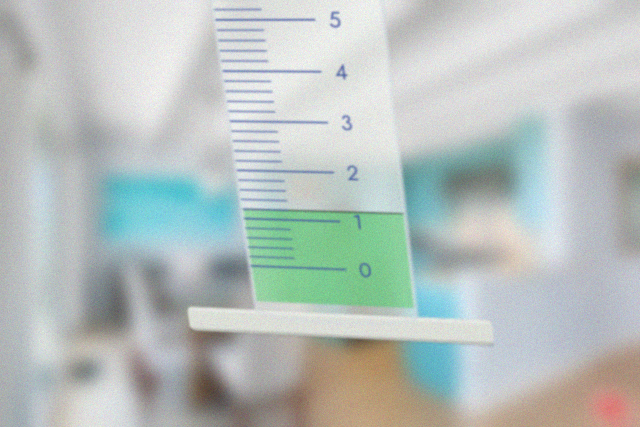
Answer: 1.2 mL
